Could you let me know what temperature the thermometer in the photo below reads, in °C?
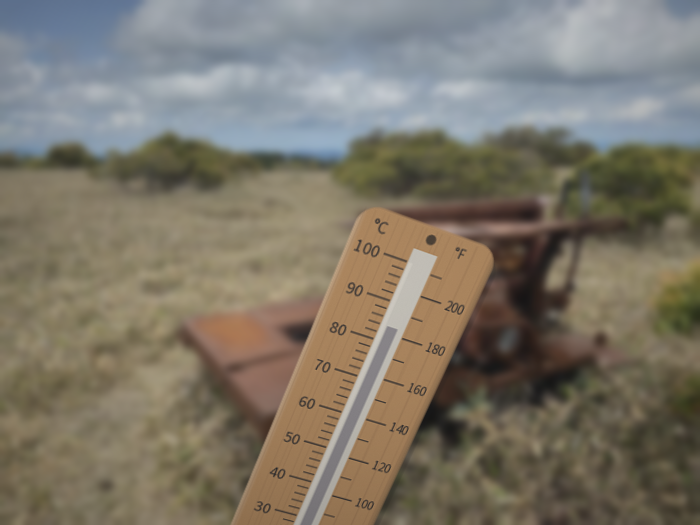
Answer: 84 °C
